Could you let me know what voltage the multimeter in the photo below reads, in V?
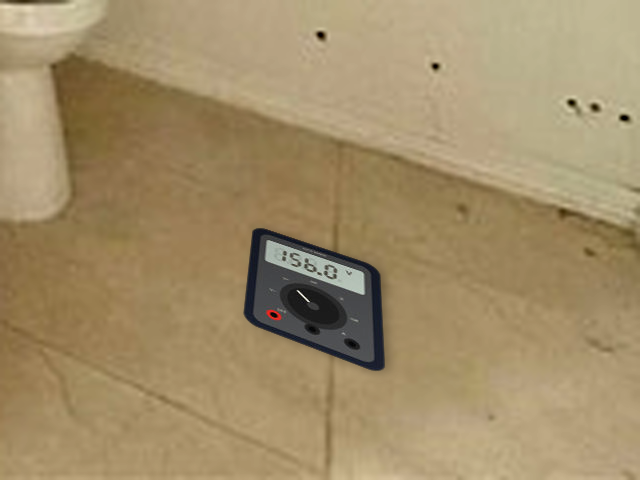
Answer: 156.0 V
